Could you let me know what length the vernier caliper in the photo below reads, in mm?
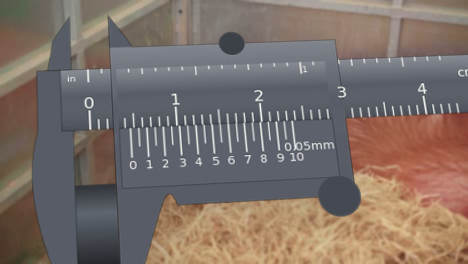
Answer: 4.6 mm
